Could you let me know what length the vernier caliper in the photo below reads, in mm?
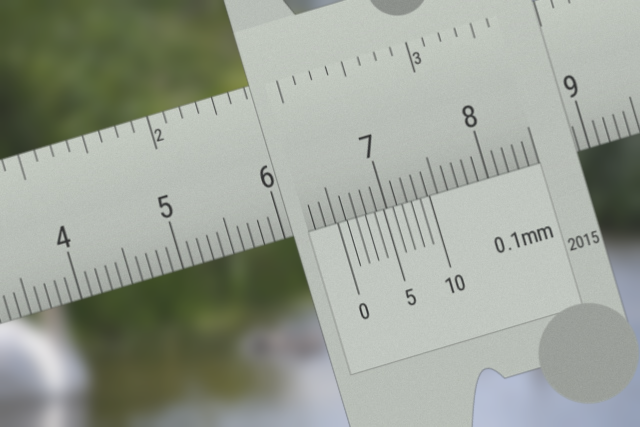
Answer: 65.2 mm
